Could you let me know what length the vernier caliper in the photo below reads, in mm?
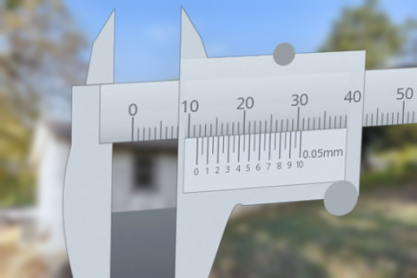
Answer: 11.6 mm
